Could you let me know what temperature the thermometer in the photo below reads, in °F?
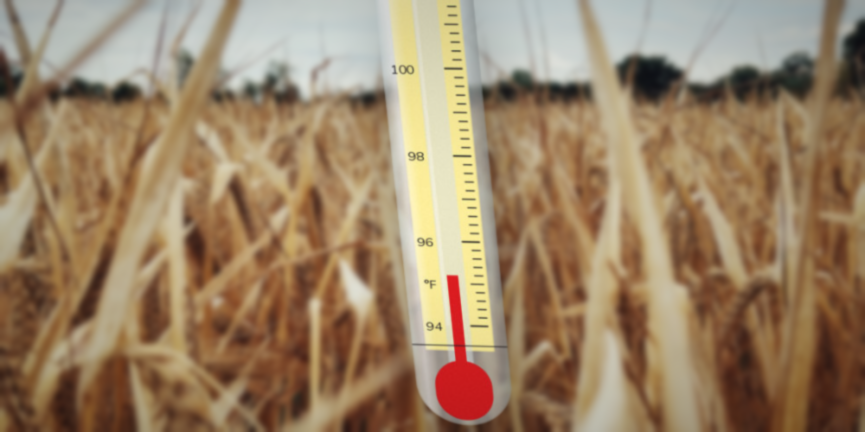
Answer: 95.2 °F
